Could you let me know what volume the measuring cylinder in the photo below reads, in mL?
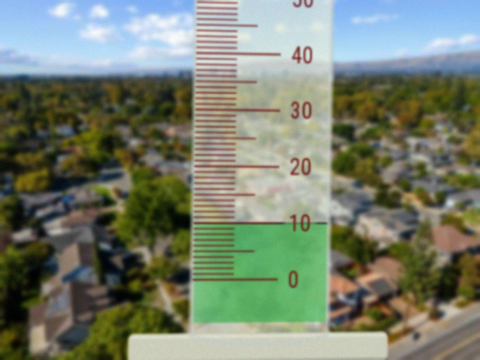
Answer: 10 mL
